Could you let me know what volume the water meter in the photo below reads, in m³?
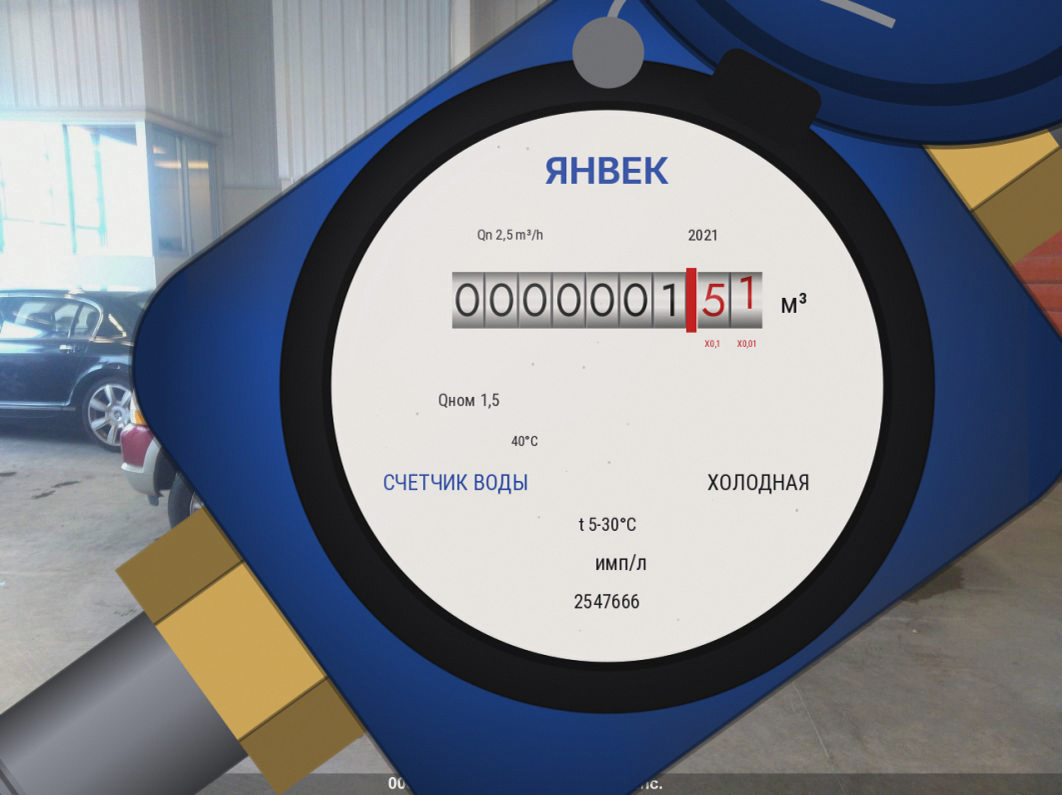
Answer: 1.51 m³
